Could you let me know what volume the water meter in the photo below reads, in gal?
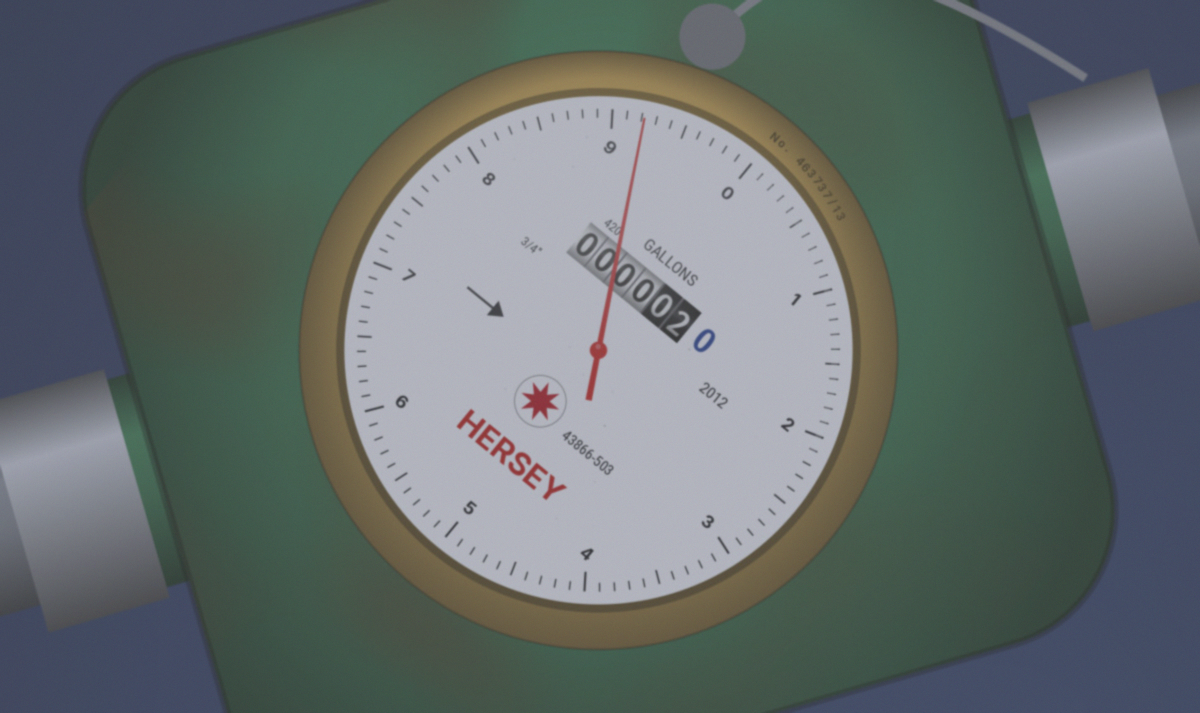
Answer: 19.2 gal
